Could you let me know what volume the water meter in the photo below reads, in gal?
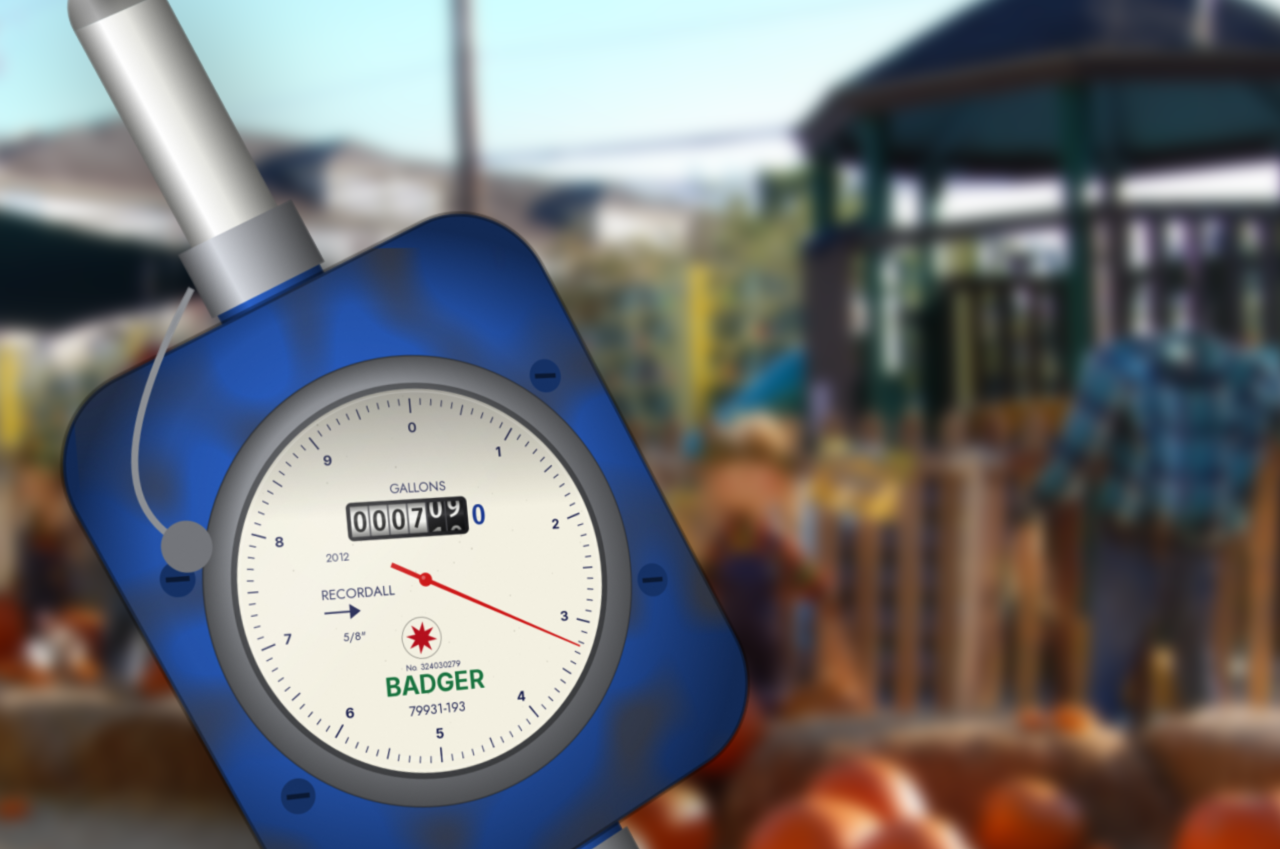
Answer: 7093.2 gal
